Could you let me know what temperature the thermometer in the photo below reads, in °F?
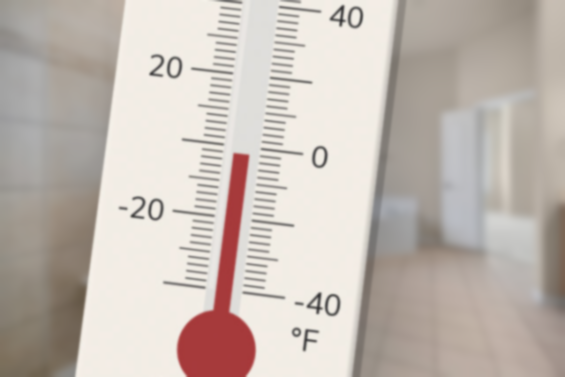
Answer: -2 °F
